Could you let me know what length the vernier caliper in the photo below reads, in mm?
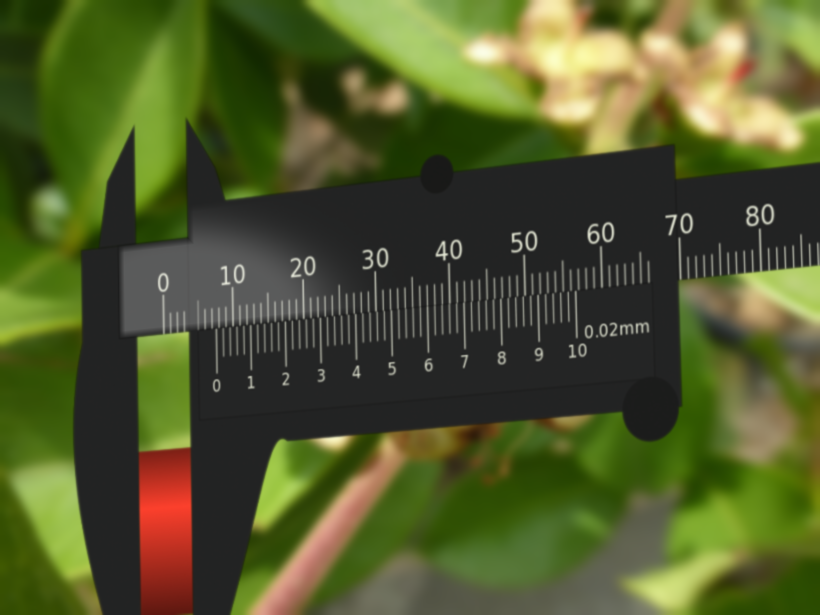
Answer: 7.6 mm
